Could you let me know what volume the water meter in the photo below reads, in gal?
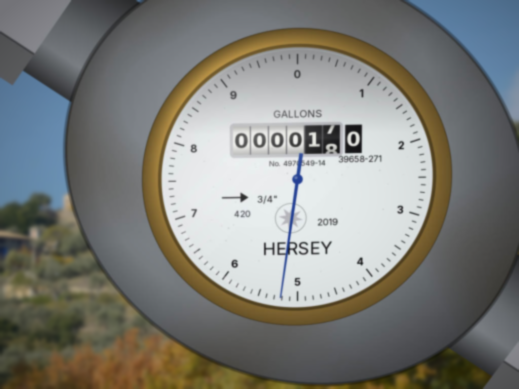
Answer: 175.2 gal
